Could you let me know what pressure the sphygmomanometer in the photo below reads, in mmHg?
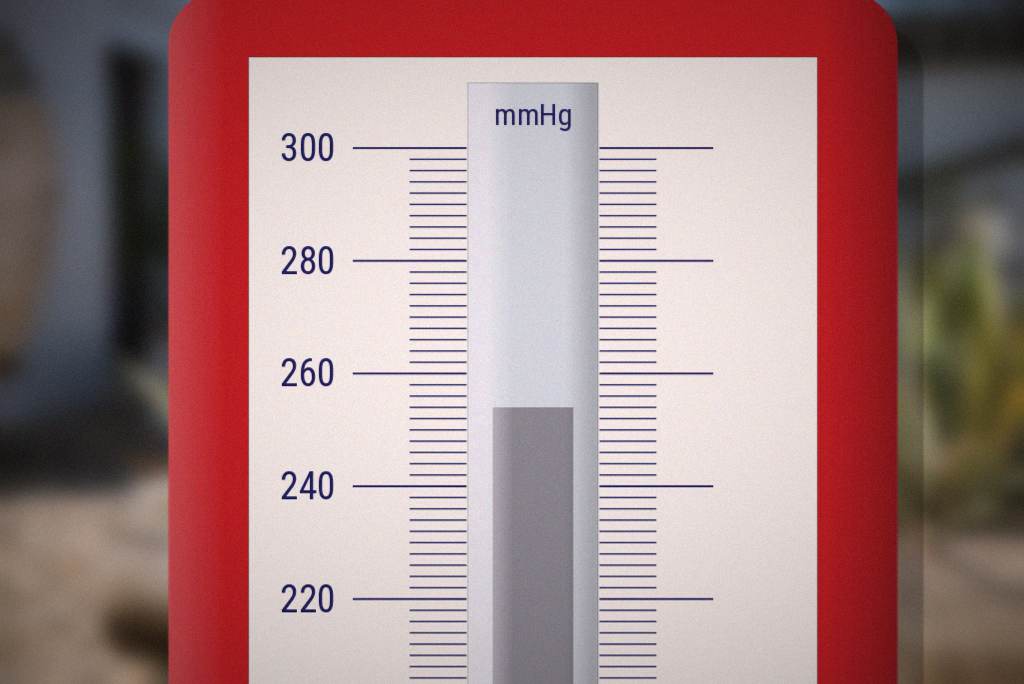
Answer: 254 mmHg
